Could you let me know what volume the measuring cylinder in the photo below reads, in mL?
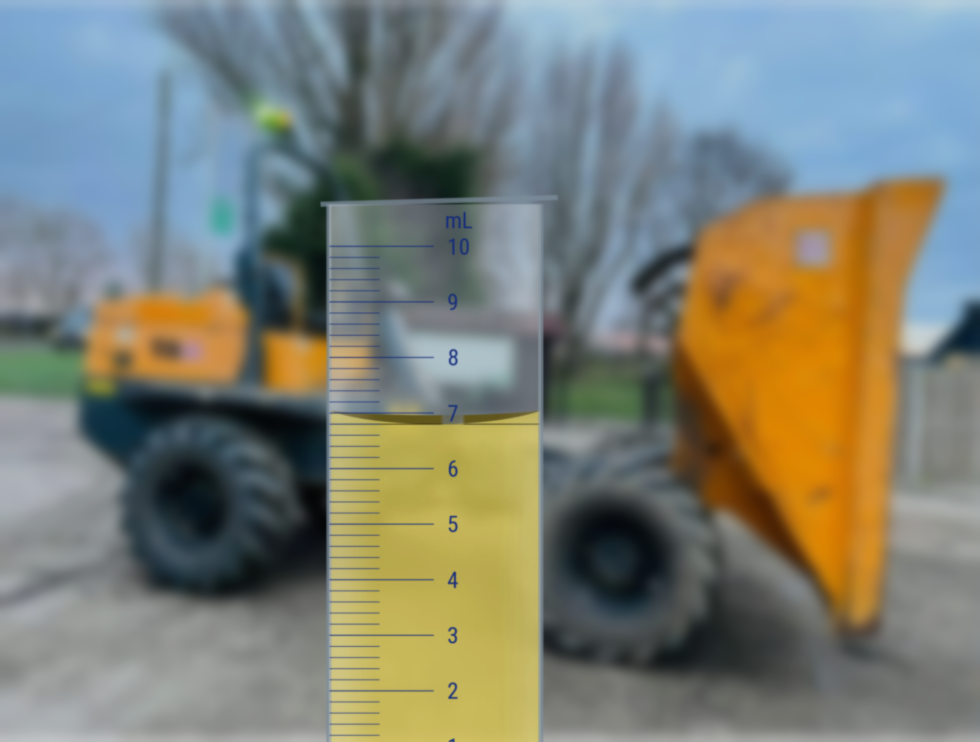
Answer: 6.8 mL
